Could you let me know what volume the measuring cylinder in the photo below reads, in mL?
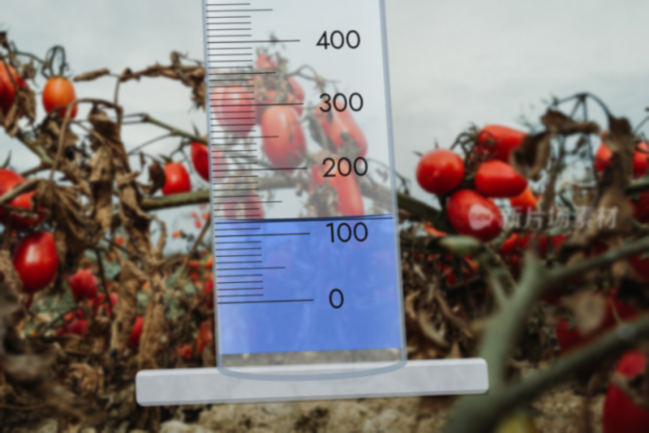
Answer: 120 mL
